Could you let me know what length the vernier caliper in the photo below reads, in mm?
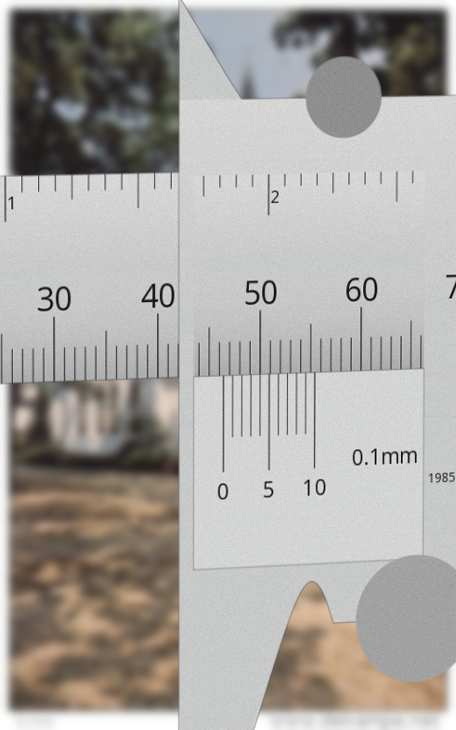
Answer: 46.4 mm
